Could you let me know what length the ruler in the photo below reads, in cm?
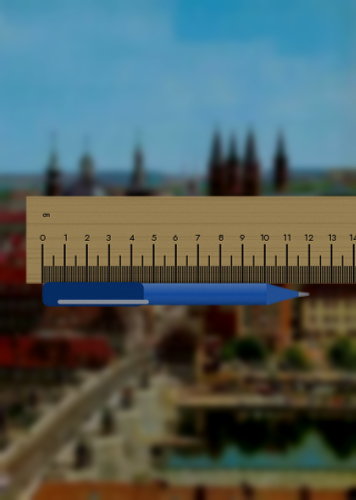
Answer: 12 cm
